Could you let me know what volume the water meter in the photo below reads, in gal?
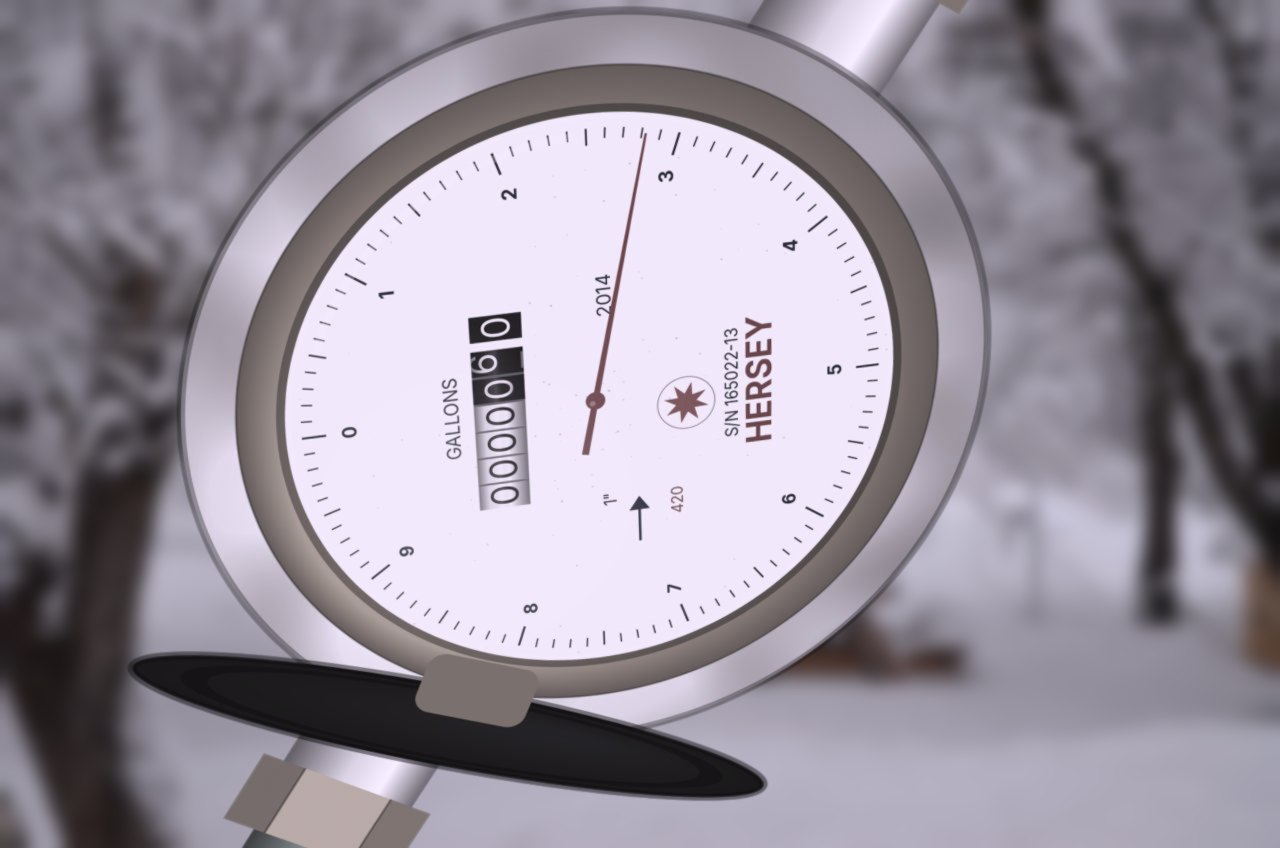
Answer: 62.8 gal
